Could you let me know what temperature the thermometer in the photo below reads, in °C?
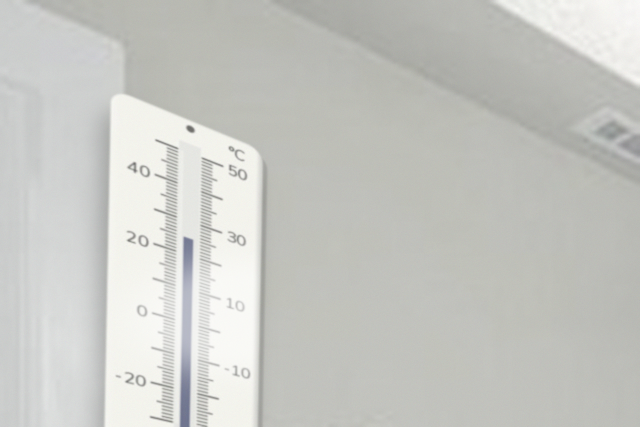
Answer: 25 °C
